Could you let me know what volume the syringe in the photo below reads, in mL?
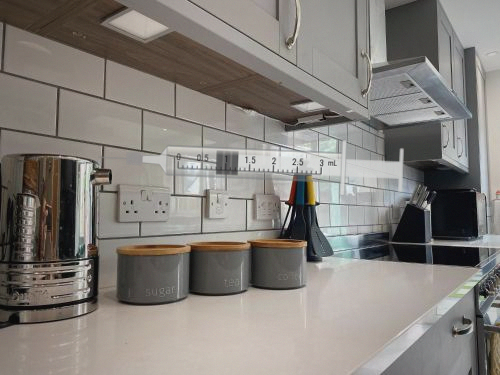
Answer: 0.8 mL
